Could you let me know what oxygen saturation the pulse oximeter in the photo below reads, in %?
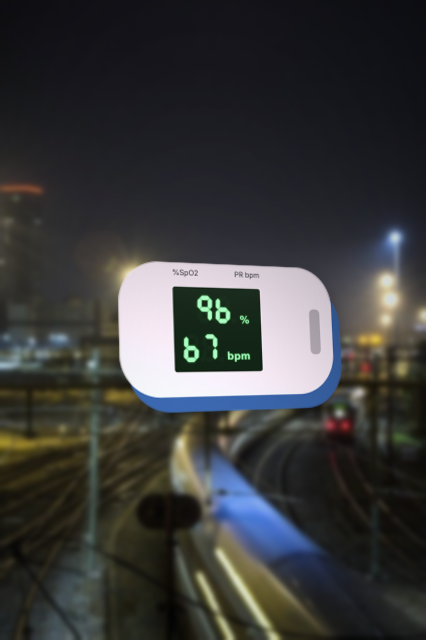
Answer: 96 %
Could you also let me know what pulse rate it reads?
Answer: 67 bpm
